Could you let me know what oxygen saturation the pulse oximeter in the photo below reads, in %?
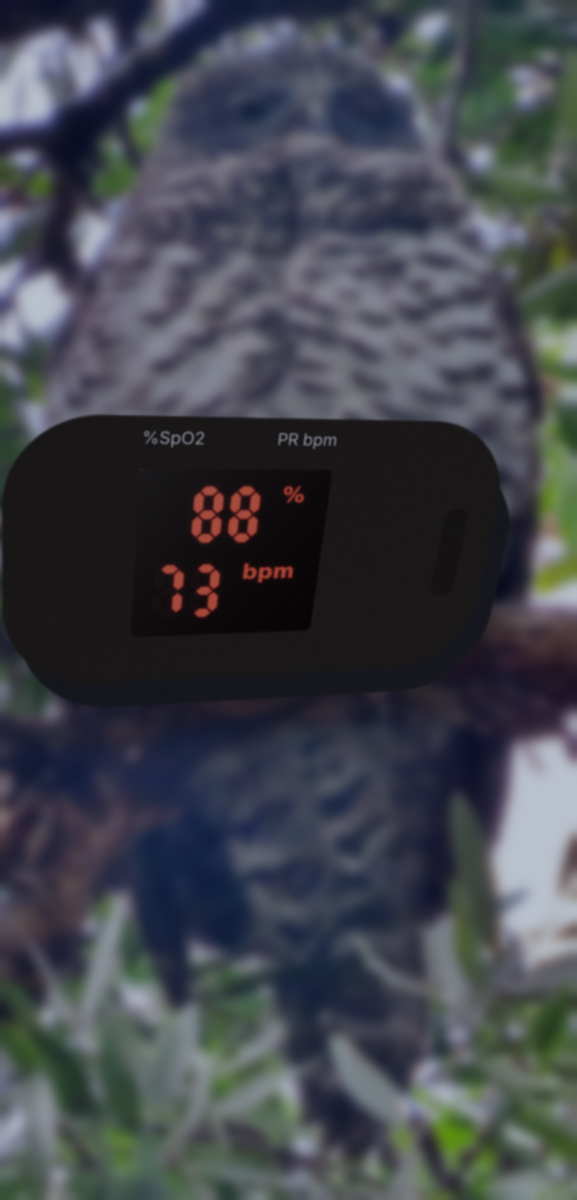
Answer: 88 %
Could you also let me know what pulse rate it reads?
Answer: 73 bpm
